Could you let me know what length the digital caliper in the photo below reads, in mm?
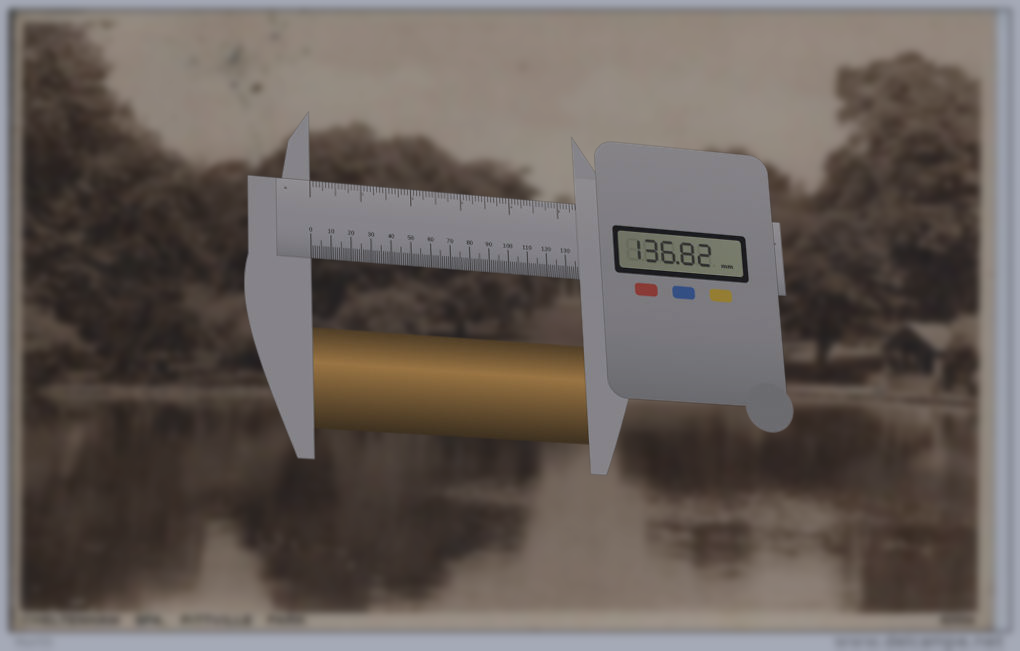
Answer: 136.82 mm
